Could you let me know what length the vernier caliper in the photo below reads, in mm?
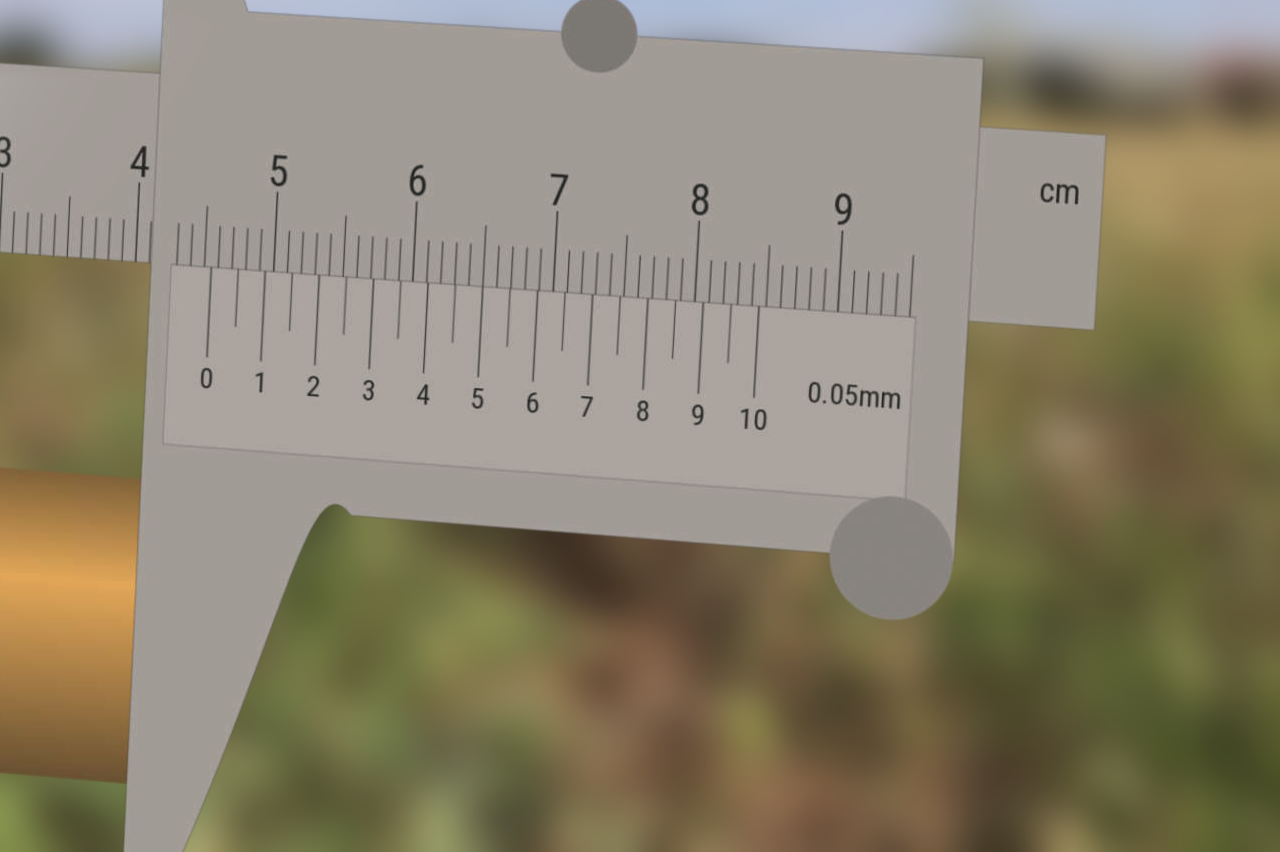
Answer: 45.5 mm
